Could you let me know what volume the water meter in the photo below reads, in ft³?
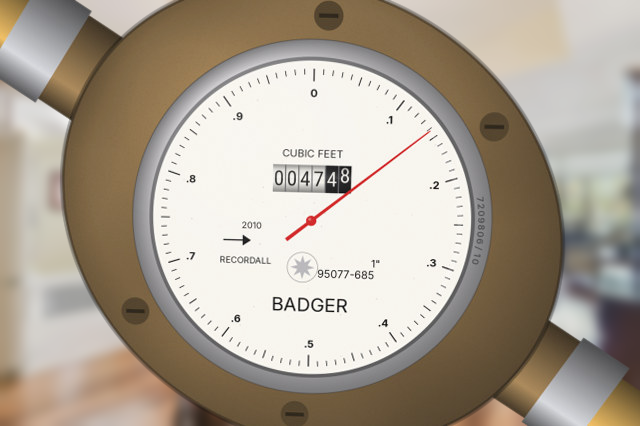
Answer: 4748.14 ft³
